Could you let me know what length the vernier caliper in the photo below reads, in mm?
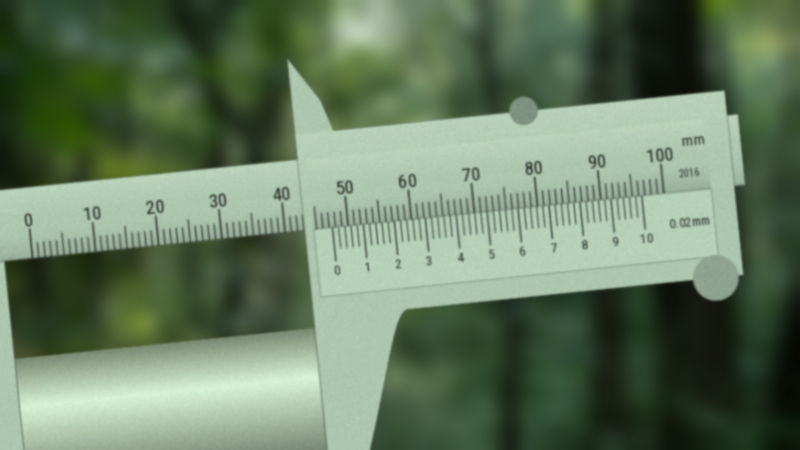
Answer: 47.5 mm
